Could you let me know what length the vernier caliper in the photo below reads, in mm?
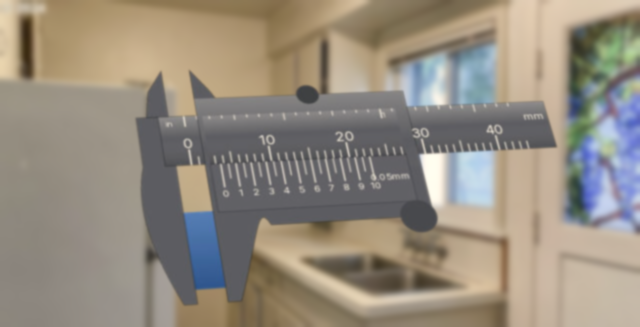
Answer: 3.6 mm
